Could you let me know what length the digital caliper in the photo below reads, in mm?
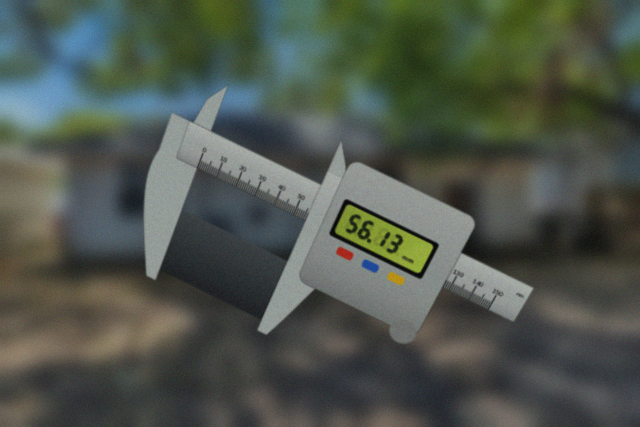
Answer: 56.13 mm
